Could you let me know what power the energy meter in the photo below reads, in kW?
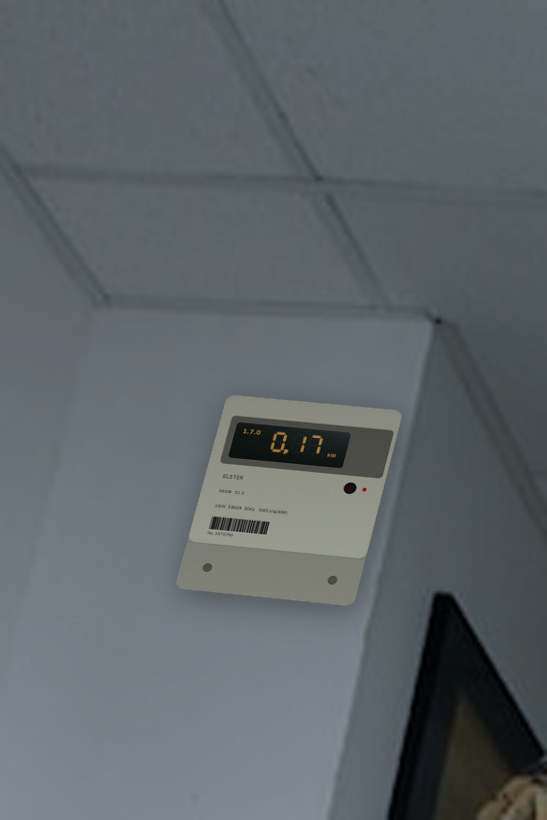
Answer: 0.17 kW
